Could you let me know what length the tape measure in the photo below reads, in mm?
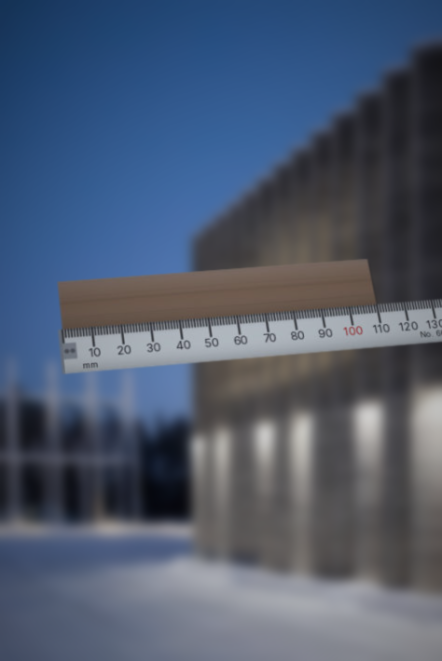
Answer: 110 mm
